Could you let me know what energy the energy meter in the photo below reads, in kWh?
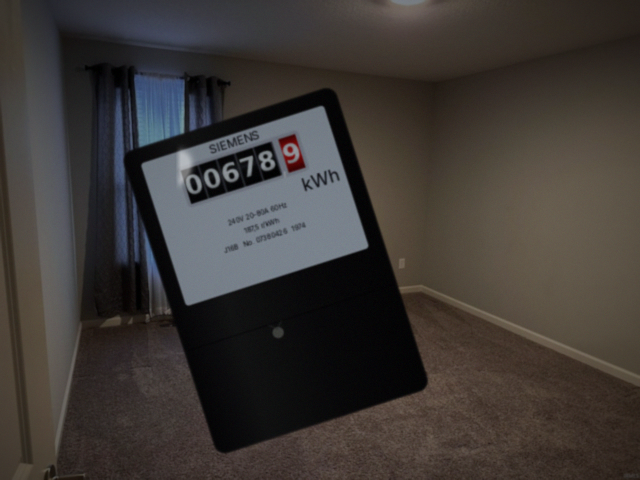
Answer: 678.9 kWh
